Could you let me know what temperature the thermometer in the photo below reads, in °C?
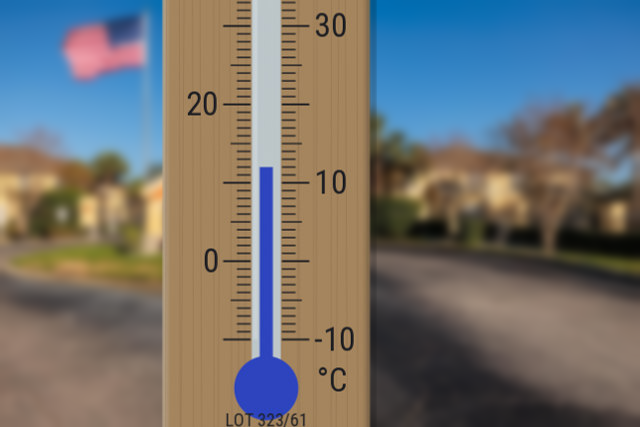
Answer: 12 °C
